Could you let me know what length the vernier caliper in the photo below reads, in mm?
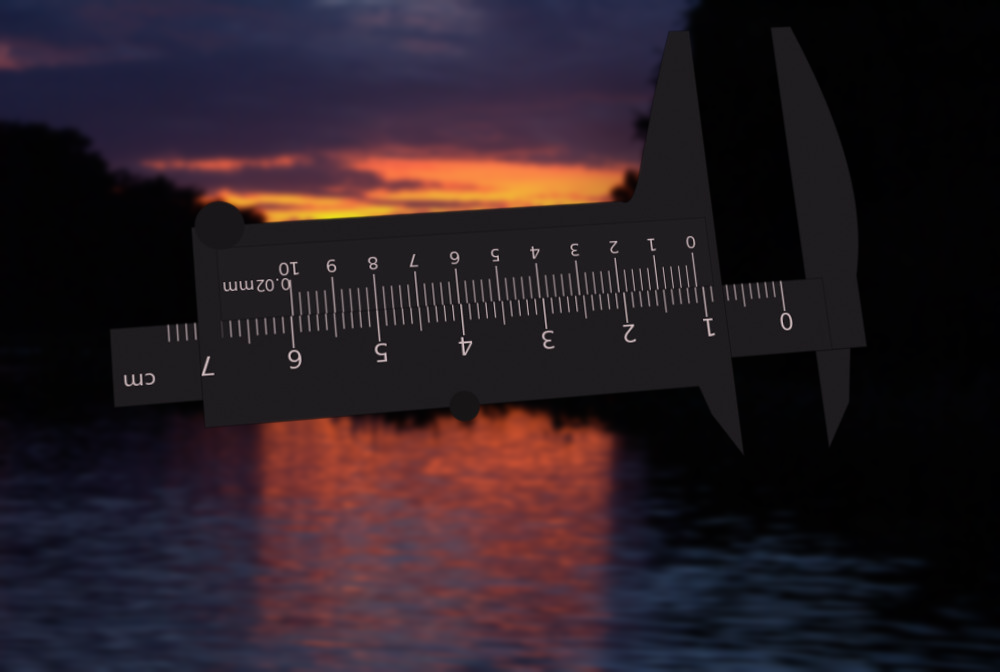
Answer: 10.8 mm
